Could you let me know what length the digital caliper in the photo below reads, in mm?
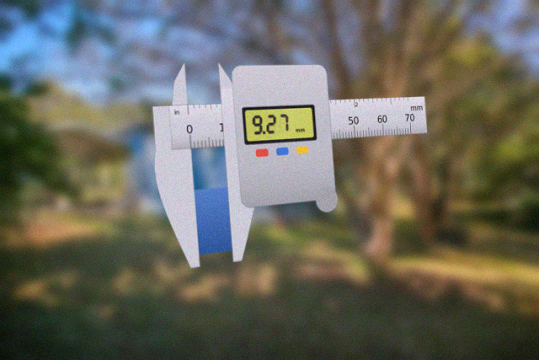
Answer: 9.27 mm
